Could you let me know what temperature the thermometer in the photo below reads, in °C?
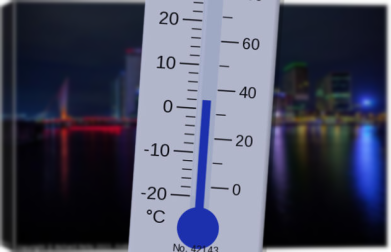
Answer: 2 °C
